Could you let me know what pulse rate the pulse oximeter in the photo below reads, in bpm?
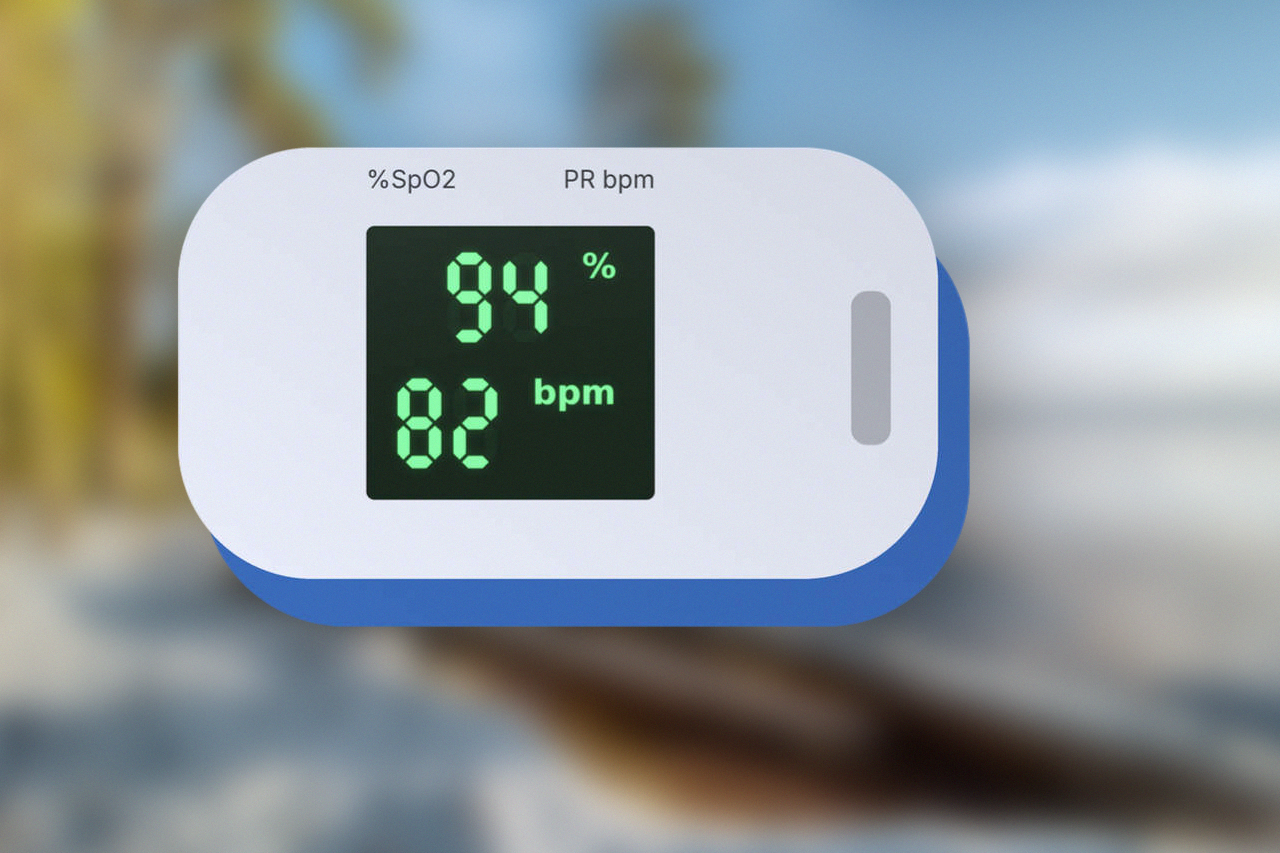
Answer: 82 bpm
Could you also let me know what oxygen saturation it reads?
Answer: 94 %
